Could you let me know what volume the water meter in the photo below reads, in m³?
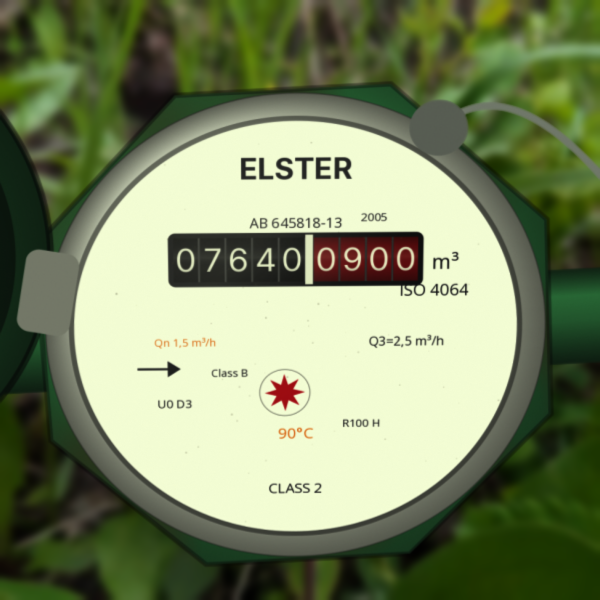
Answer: 7640.0900 m³
